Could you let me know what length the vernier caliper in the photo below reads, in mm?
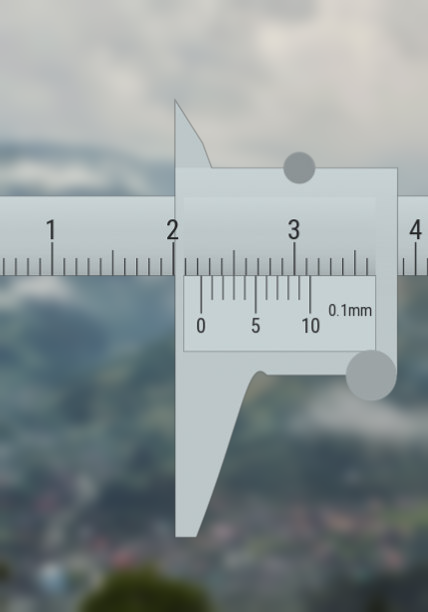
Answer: 22.3 mm
